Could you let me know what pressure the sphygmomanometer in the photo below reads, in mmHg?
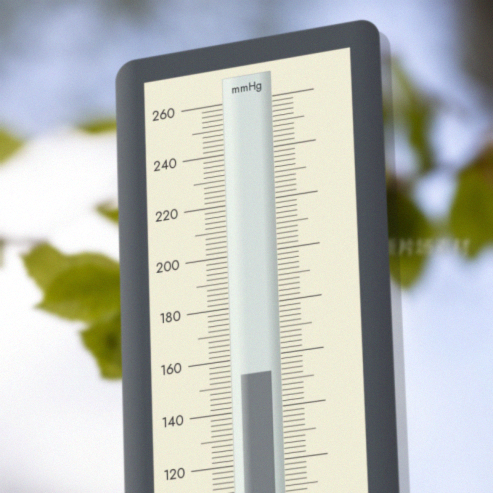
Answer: 154 mmHg
